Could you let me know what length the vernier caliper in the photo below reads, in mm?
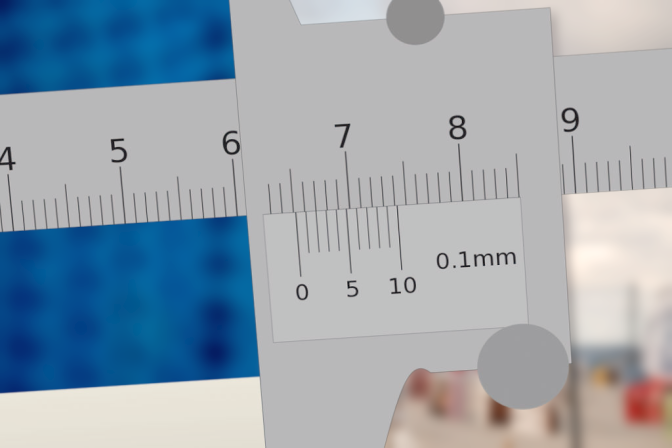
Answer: 65.2 mm
